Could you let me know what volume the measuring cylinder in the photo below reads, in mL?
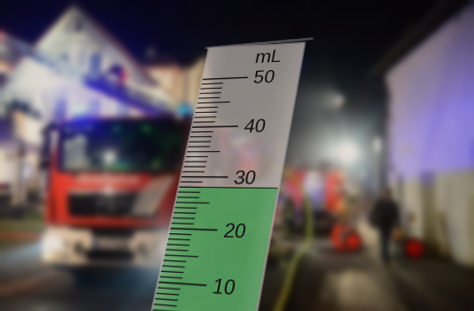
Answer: 28 mL
